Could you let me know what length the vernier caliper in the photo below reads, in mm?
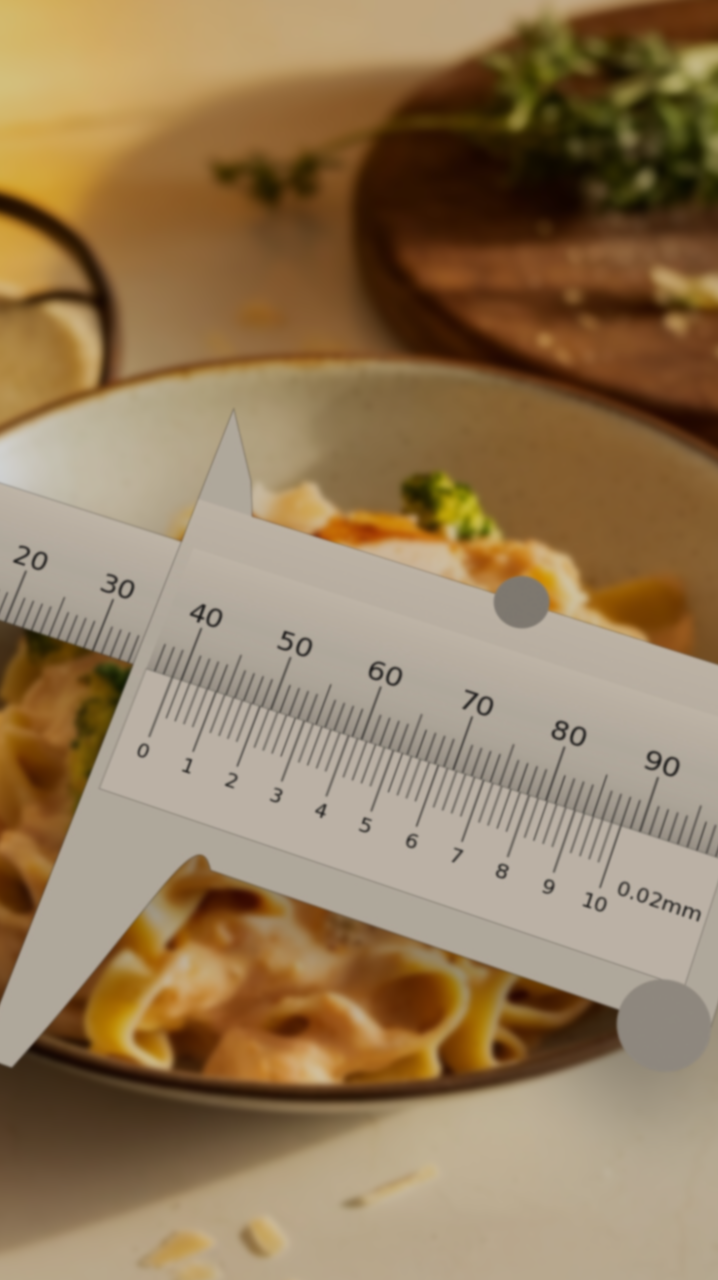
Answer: 39.0 mm
